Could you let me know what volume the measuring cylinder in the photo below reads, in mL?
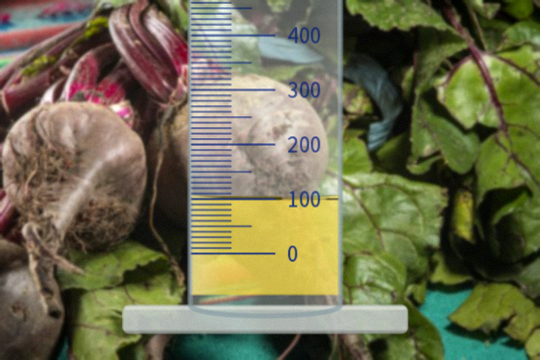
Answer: 100 mL
